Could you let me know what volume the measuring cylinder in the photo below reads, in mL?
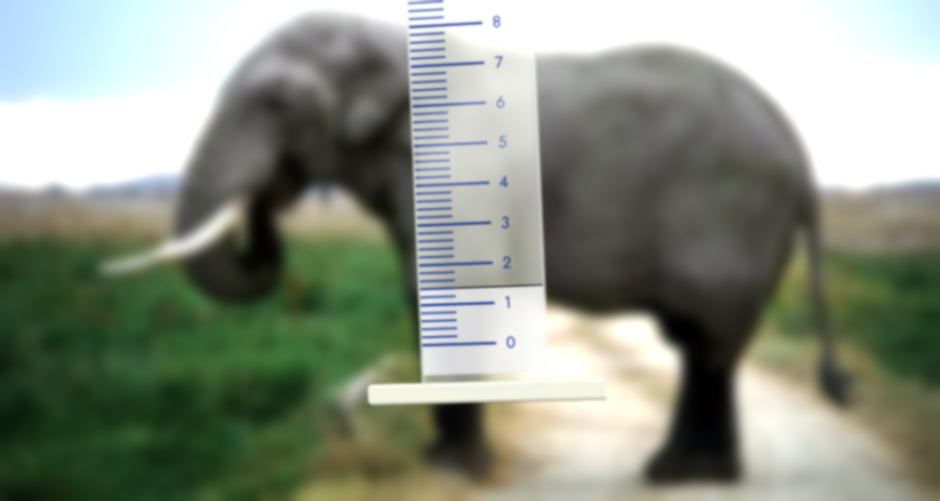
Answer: 1.4 mL
